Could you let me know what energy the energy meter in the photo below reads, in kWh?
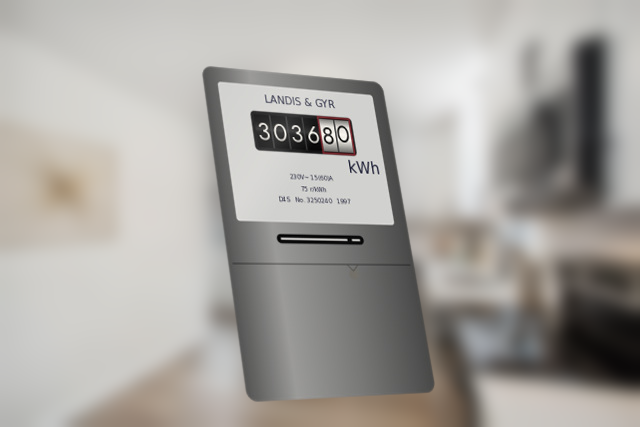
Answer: 3036.80 kWh
